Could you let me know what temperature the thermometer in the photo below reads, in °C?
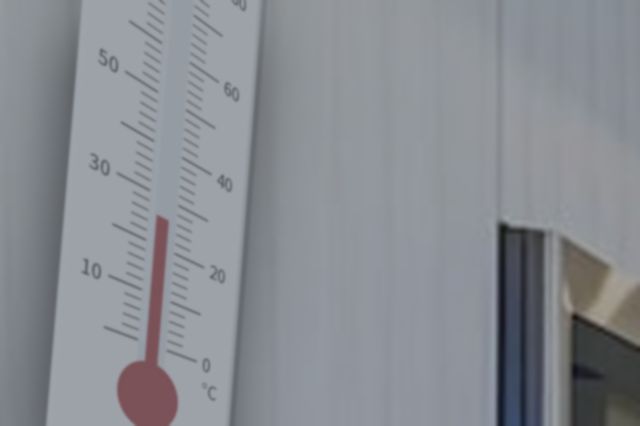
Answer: 26 °C
